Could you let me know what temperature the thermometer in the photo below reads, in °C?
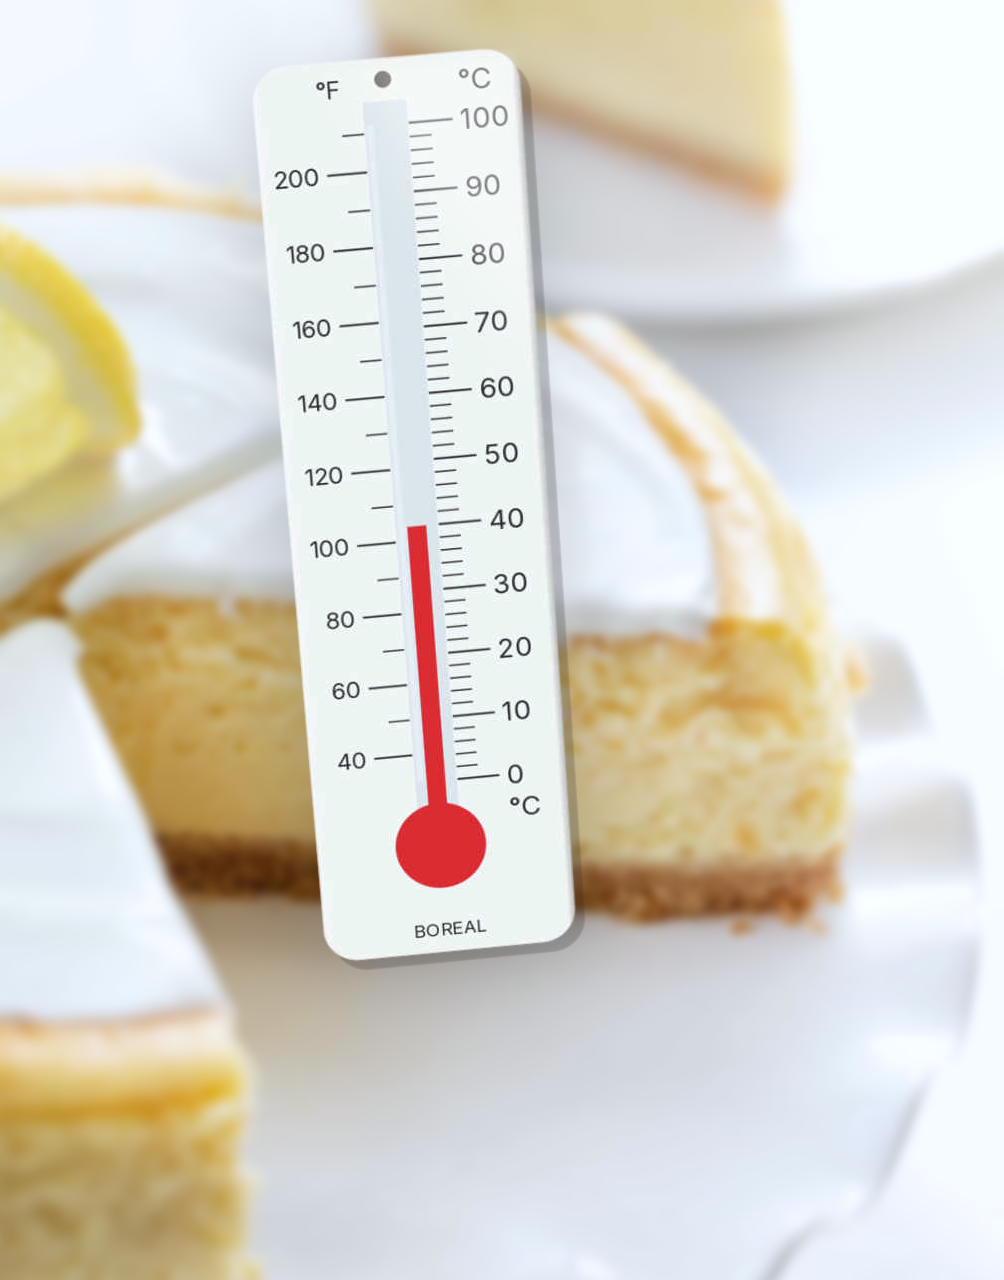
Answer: 40 °C
